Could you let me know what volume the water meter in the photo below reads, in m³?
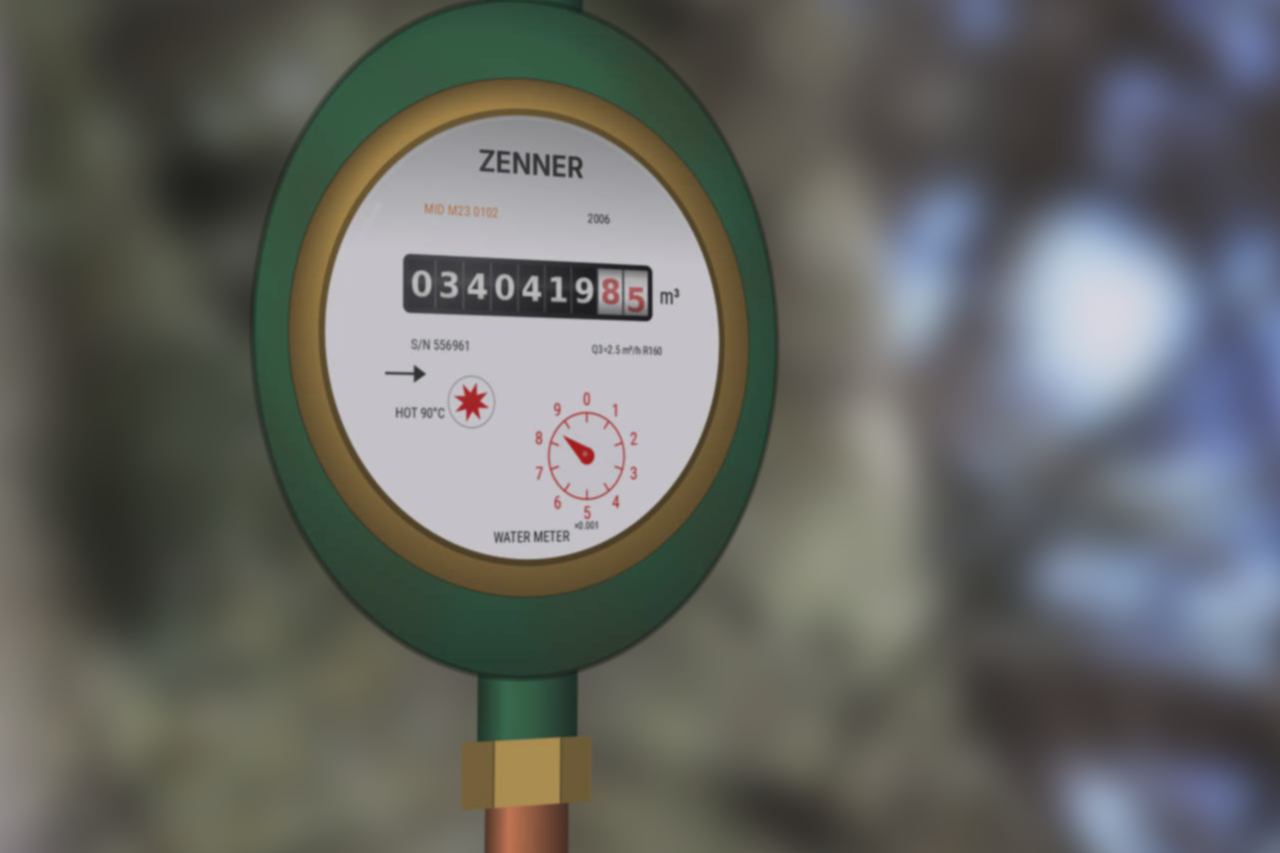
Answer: 340419.848 m³
